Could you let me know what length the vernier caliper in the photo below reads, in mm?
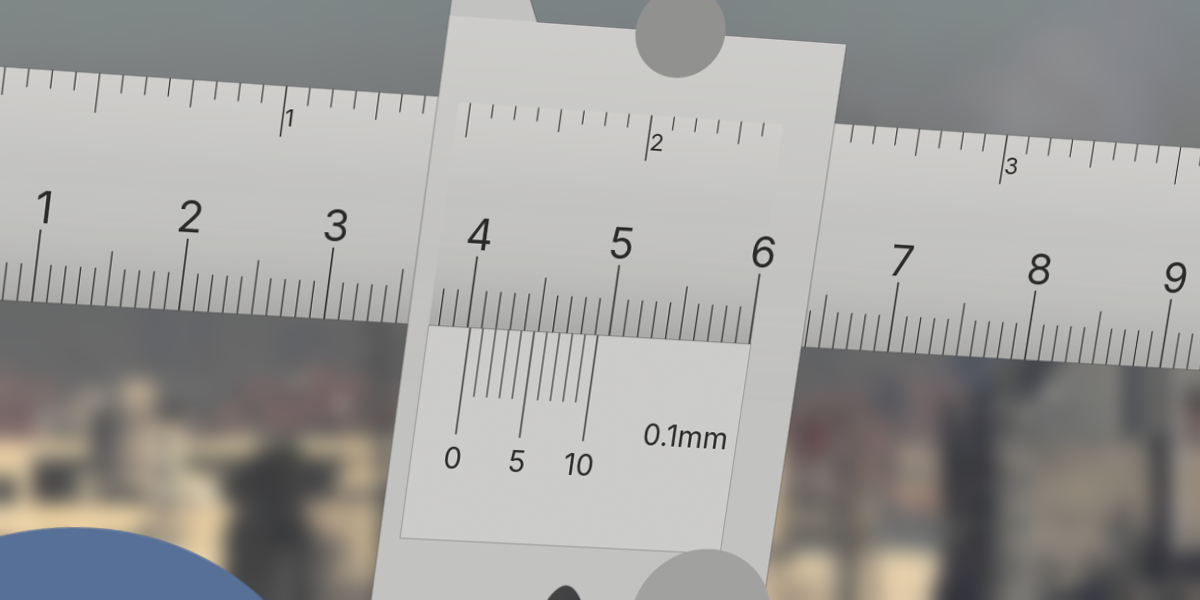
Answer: 40.2 mm
